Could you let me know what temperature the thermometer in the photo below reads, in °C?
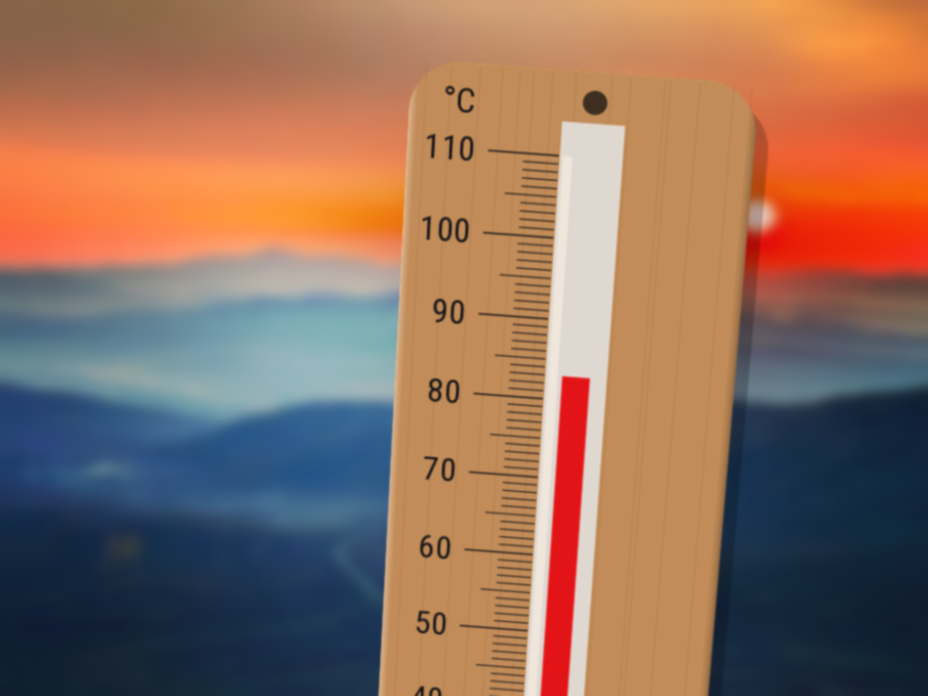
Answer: 83 °C
